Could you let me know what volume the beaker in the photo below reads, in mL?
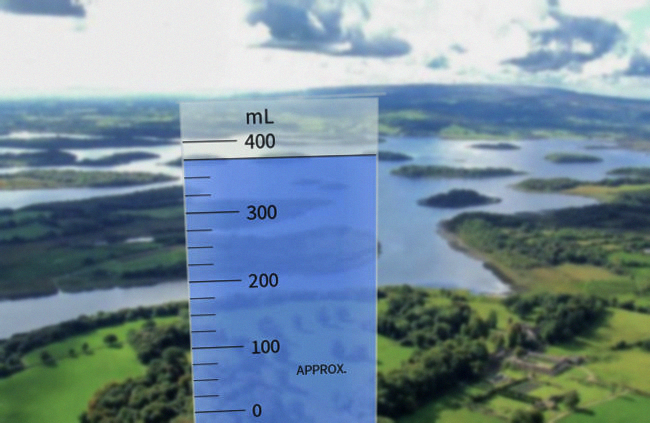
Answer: 375 mL
